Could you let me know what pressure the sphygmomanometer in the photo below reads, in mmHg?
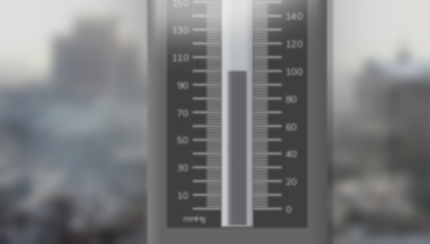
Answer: 100 mmHg
